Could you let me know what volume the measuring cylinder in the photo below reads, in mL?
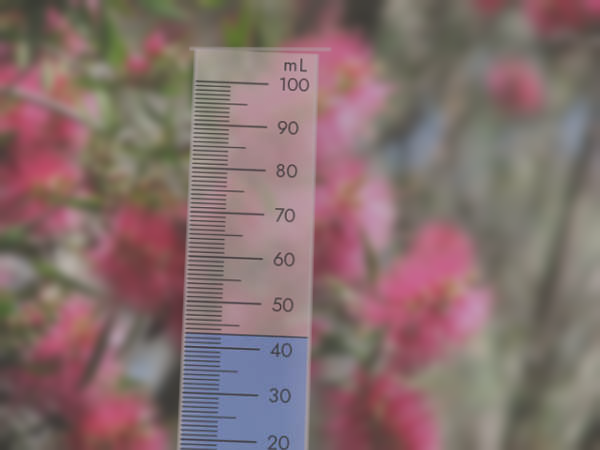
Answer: 43 mL
